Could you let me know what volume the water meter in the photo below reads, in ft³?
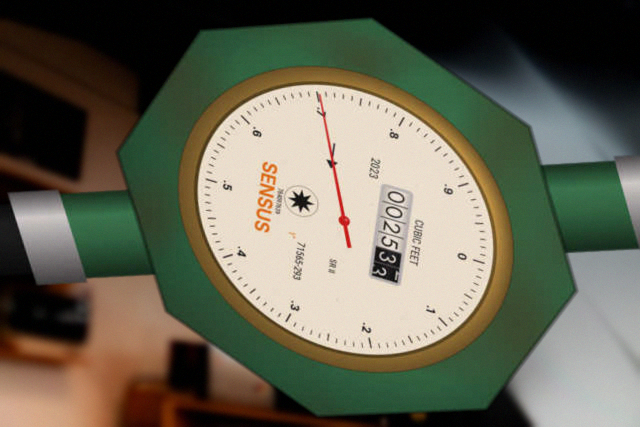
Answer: 2532.70 ft³
